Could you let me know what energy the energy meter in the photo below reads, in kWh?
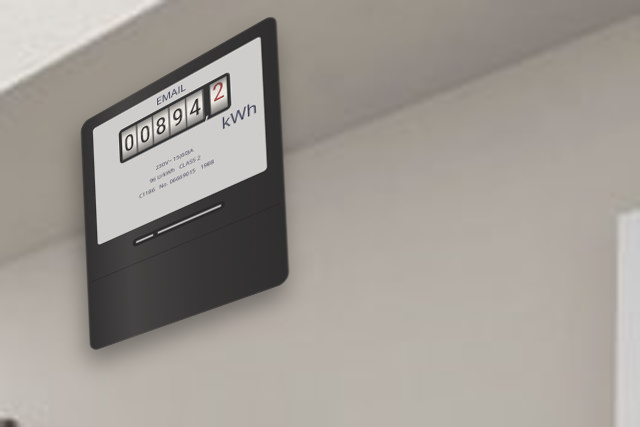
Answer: 894.2 kWh
